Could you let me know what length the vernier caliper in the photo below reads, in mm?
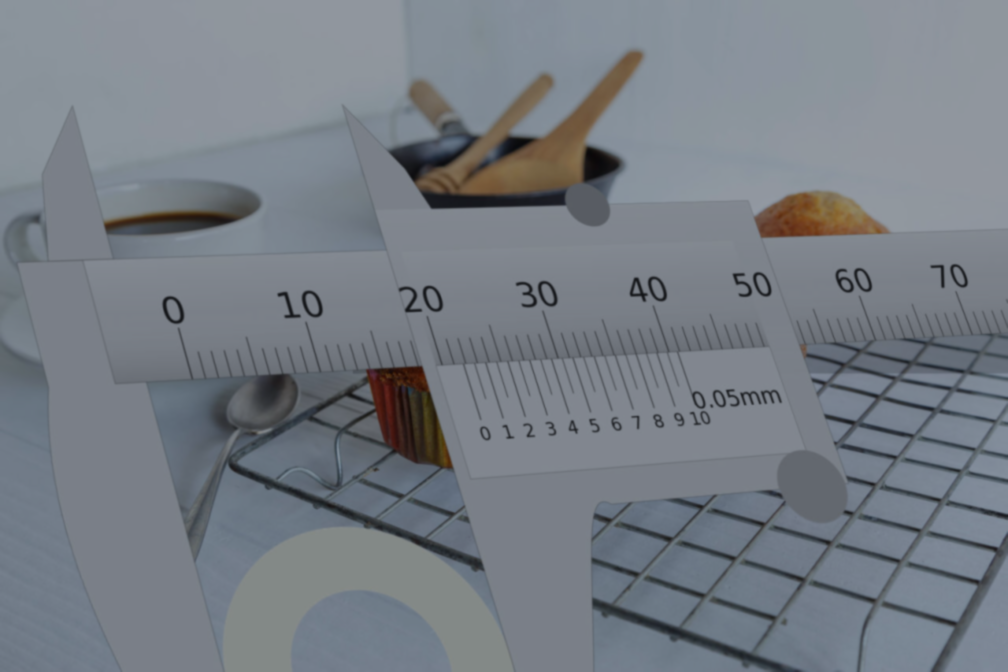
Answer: 21.8 mm
